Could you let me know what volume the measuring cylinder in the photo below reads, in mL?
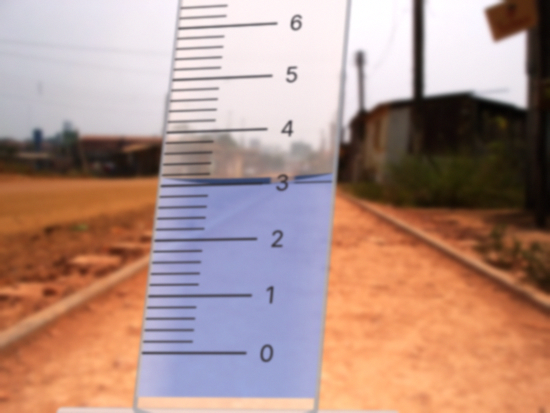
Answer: 3 mL
